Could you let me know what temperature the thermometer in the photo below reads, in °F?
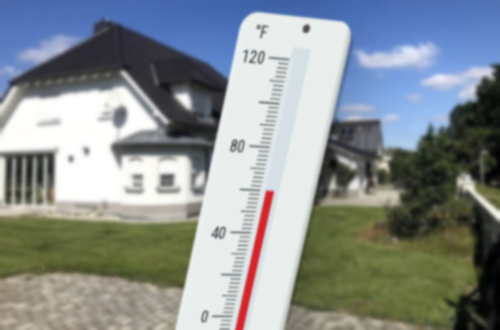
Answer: 60 °F
